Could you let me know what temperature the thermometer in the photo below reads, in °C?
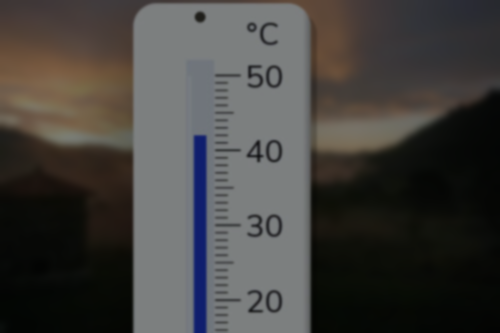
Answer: 42 °C
